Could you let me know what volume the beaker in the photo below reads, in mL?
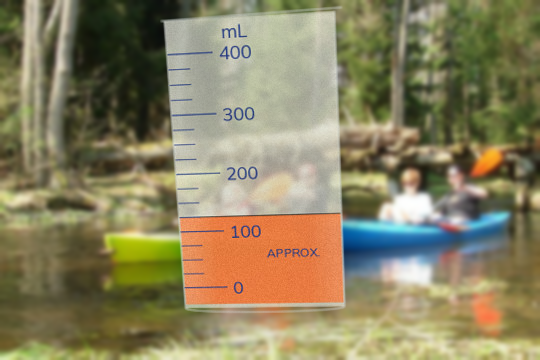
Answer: 125 mL
